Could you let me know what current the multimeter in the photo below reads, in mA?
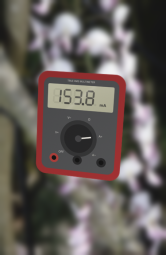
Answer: 153.8 mA
